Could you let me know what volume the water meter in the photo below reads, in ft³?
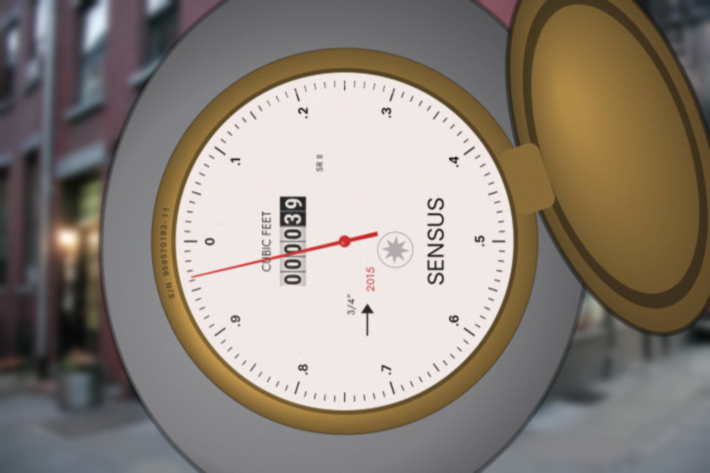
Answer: 38.96 ft³
